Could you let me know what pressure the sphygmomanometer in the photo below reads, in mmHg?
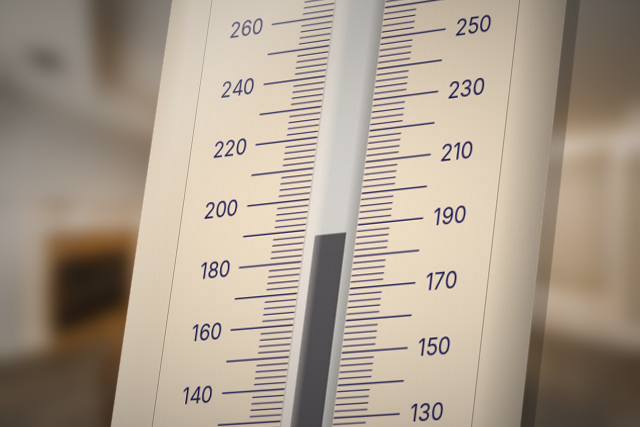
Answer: 188 mmHg
